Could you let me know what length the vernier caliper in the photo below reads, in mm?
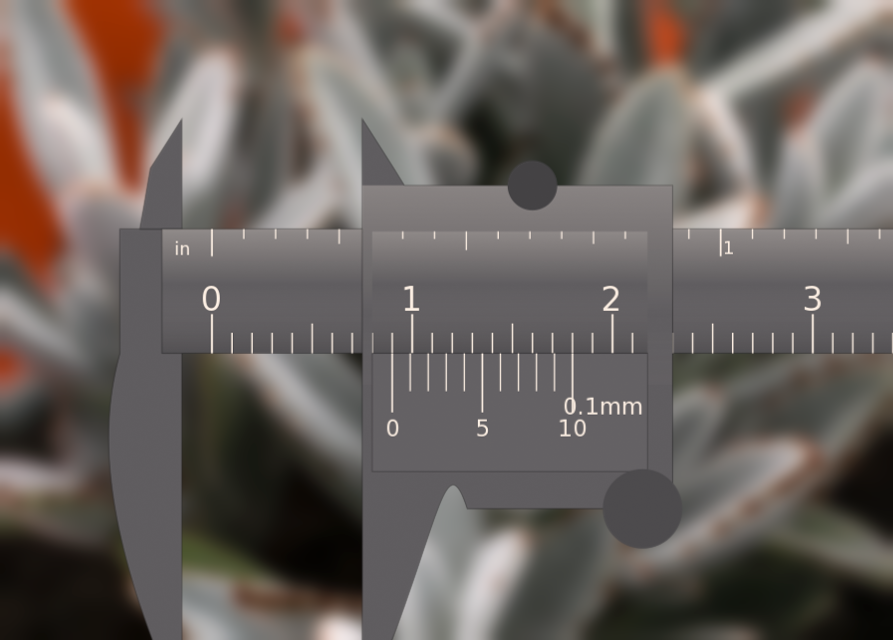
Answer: 9.0 mm
